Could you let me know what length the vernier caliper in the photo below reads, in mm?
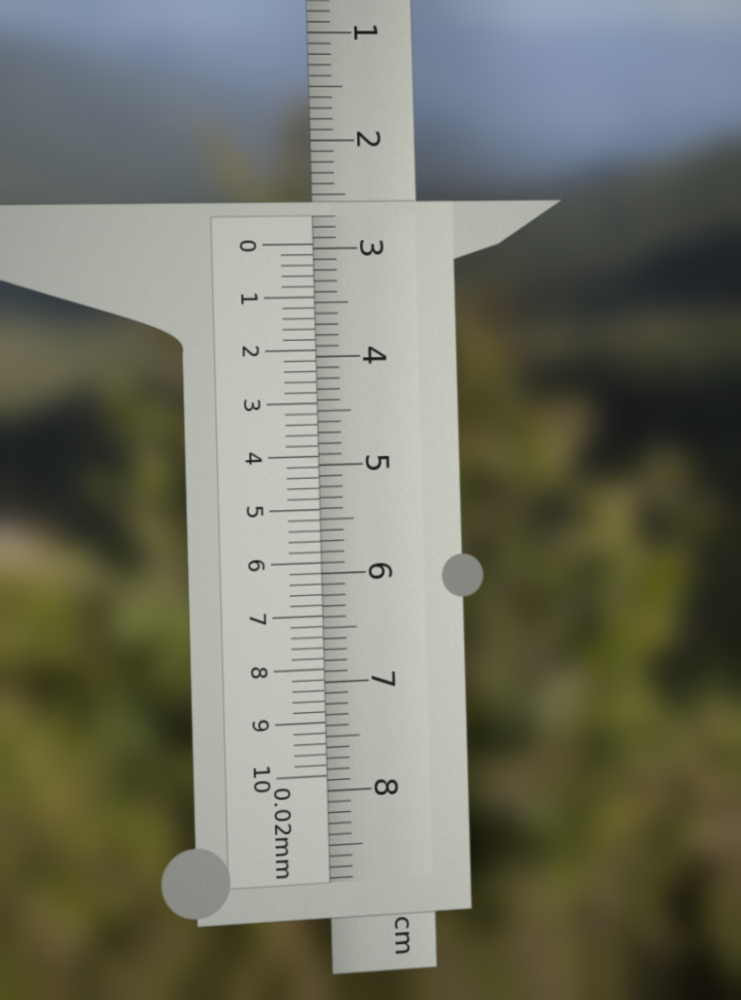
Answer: 29.6 mm
